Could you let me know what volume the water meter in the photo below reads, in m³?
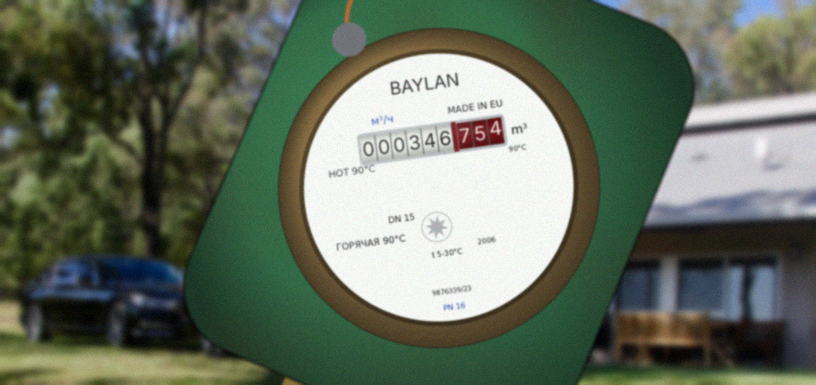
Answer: 346.754 m³
